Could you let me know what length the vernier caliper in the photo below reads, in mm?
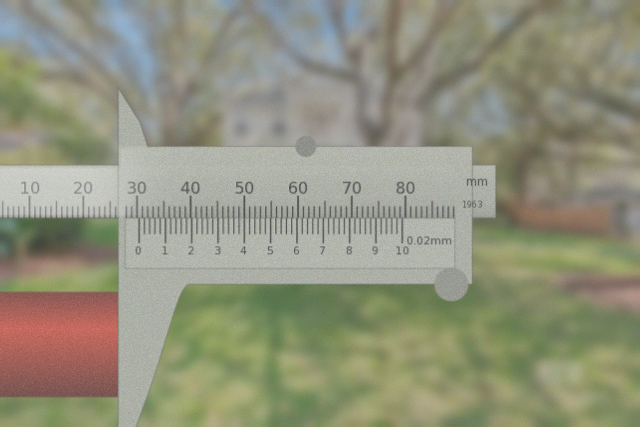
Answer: 30.4 mm
